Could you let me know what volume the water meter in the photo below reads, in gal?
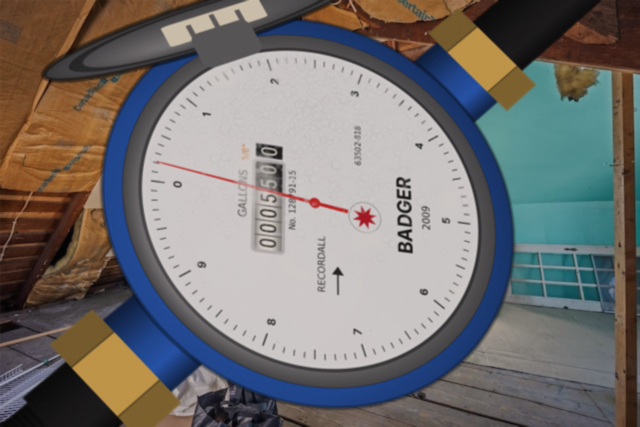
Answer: 5500.2 gal
